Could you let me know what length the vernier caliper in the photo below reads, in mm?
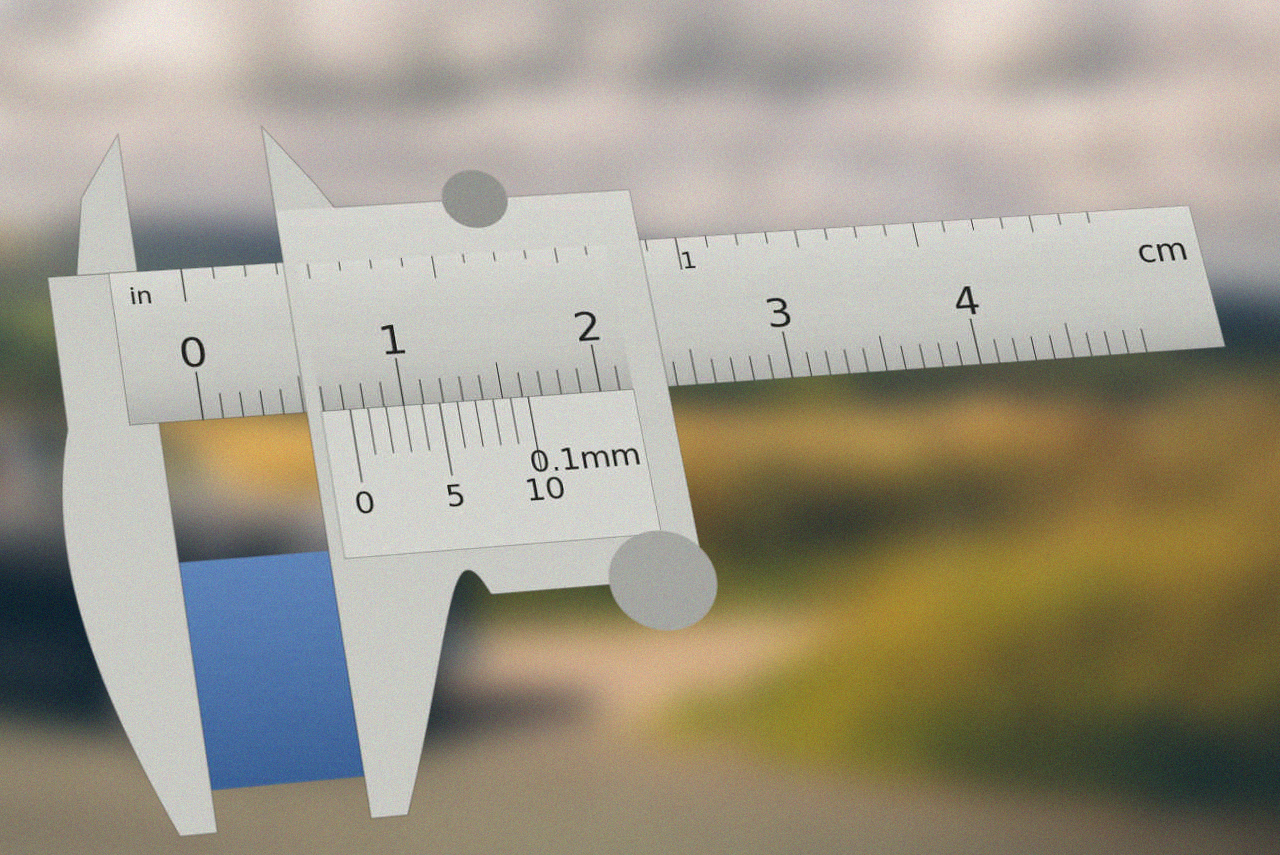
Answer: 7.3 mm
